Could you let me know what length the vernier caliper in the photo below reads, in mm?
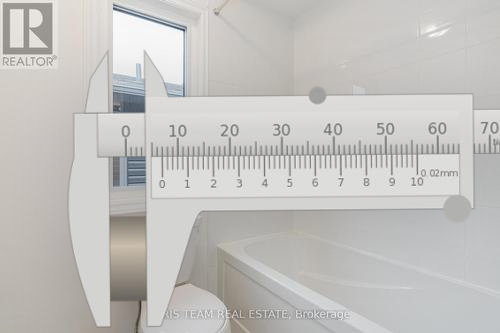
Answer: 7.0 mm
